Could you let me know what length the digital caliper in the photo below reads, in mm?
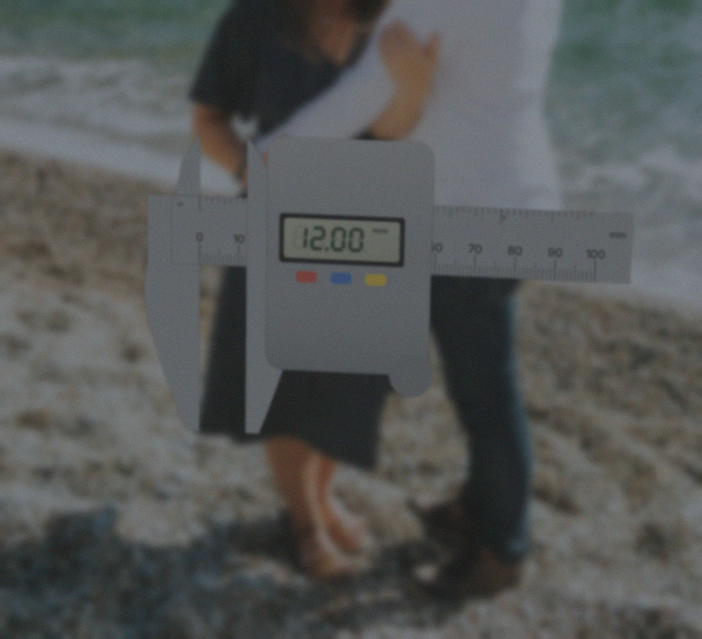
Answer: 12.00 mm
